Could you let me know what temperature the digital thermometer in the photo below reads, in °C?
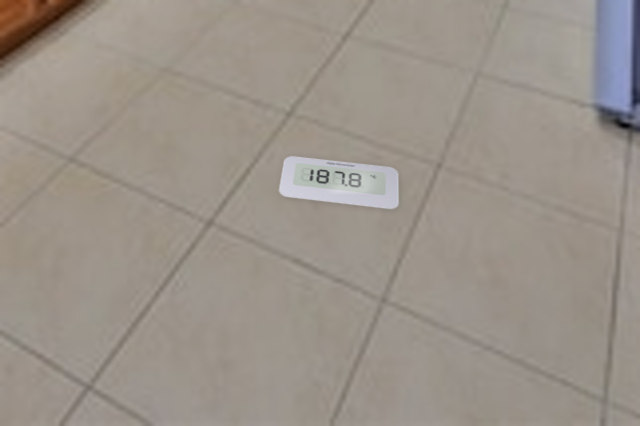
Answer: 187.8 °C
